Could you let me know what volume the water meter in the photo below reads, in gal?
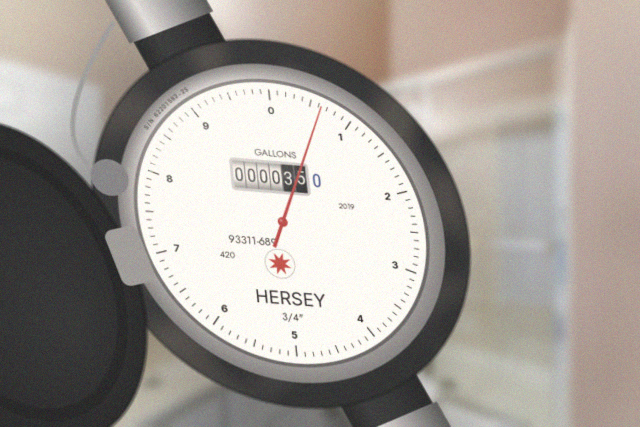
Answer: 350.6 gal
